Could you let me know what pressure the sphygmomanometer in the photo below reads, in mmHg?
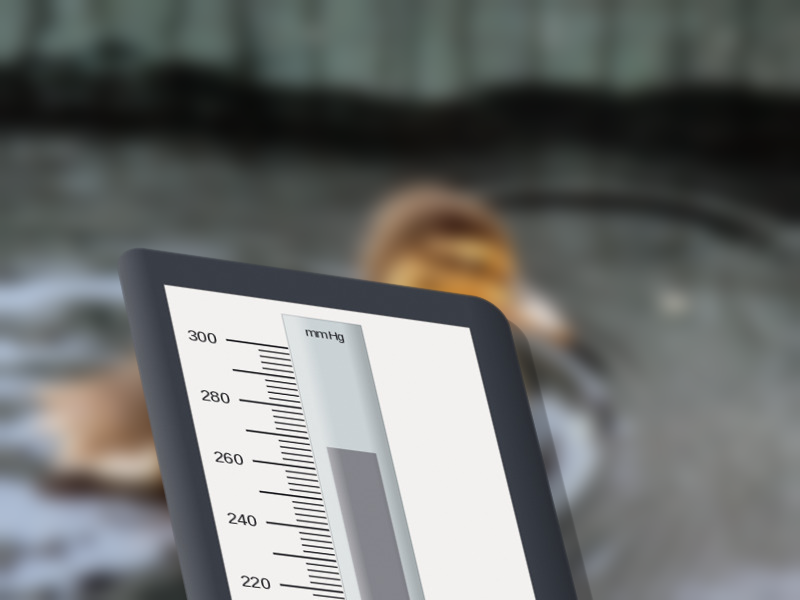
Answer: 268 mmHg
